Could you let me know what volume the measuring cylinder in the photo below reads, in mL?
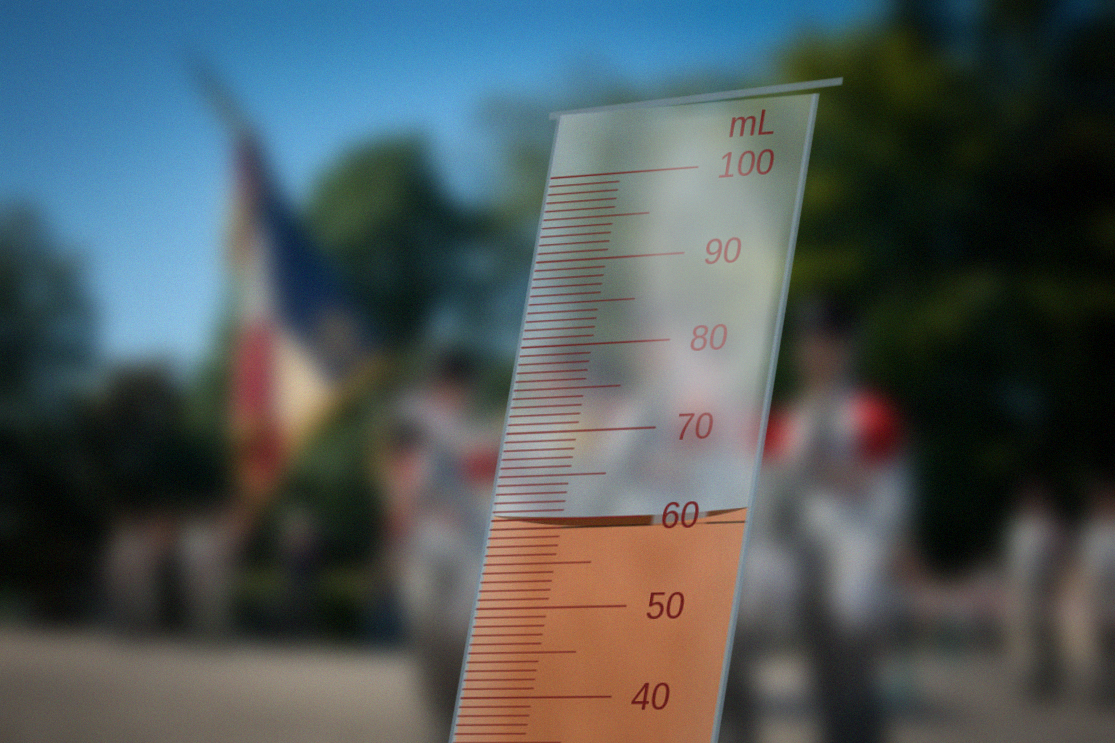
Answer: 59 mL
